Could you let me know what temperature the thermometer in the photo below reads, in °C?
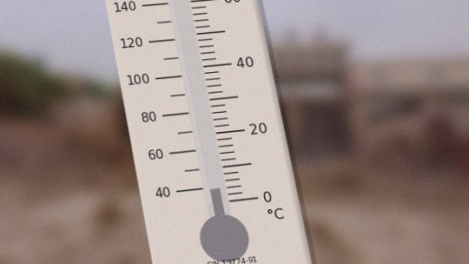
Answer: 4 °C
